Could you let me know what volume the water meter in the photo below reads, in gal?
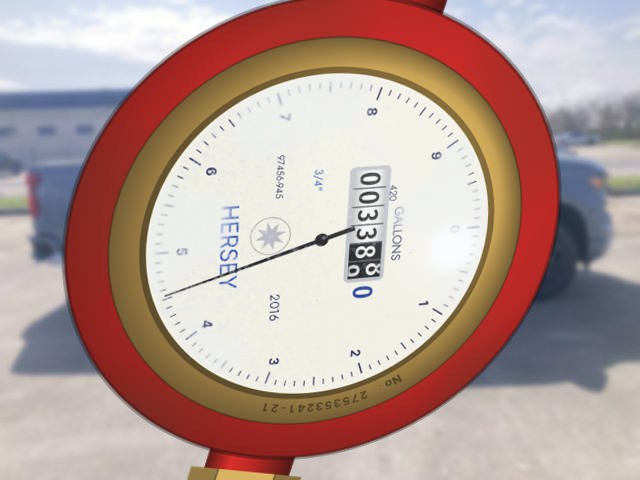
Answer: 33884.5 gal
